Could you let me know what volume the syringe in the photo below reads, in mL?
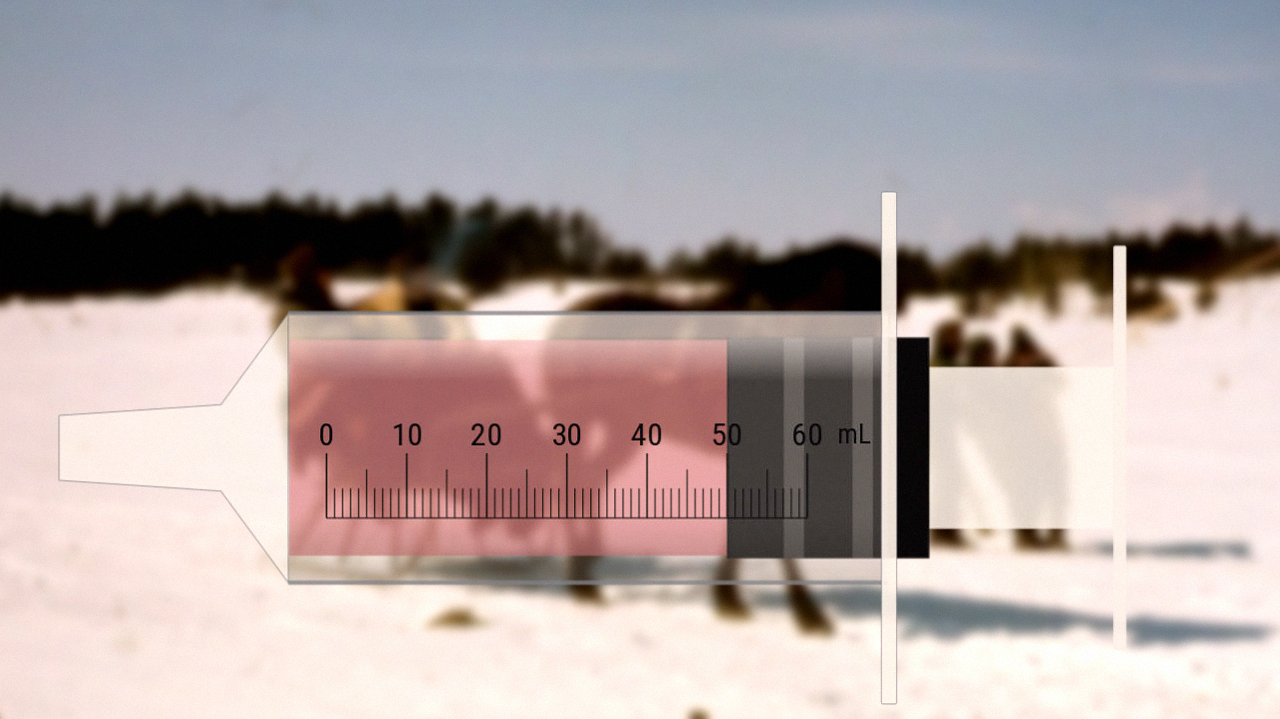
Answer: 50 mL
